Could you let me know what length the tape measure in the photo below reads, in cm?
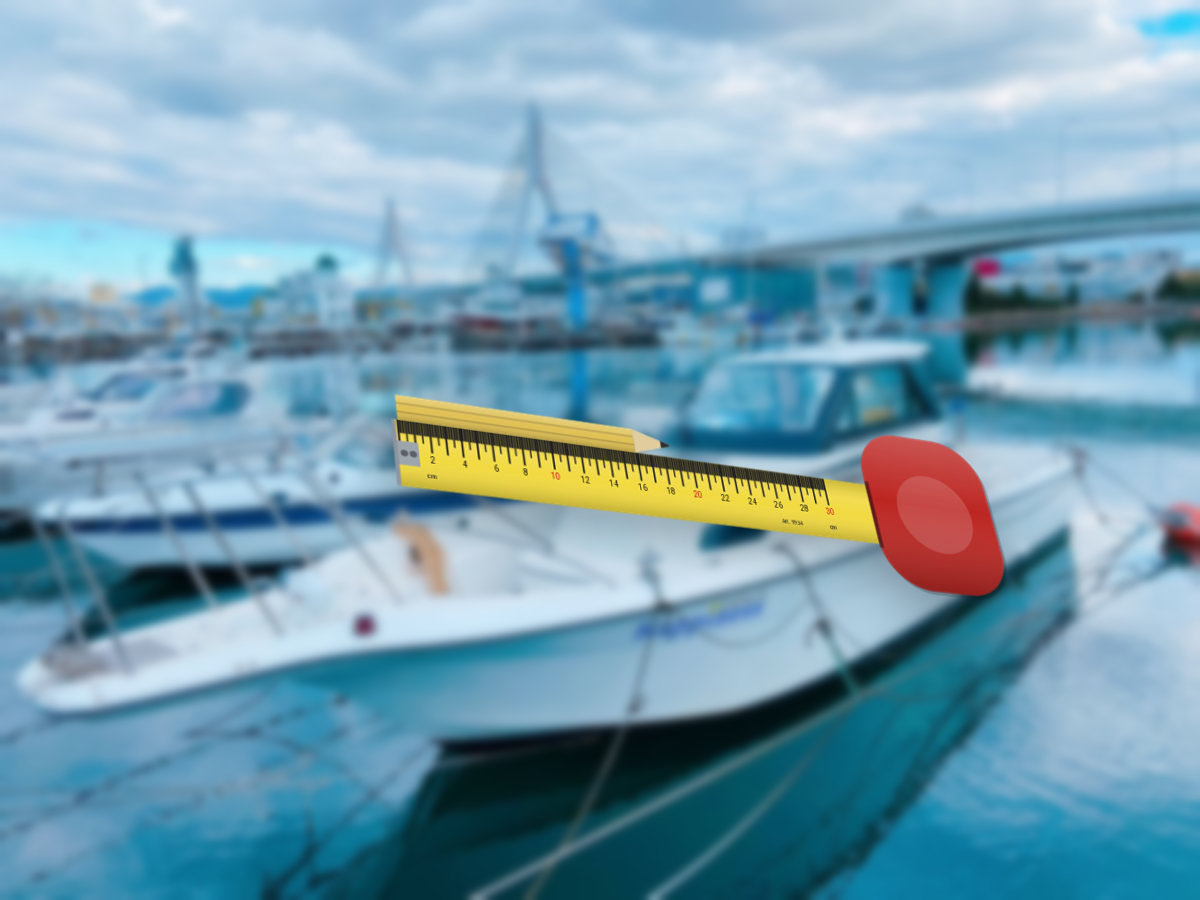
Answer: 18.5 cm
